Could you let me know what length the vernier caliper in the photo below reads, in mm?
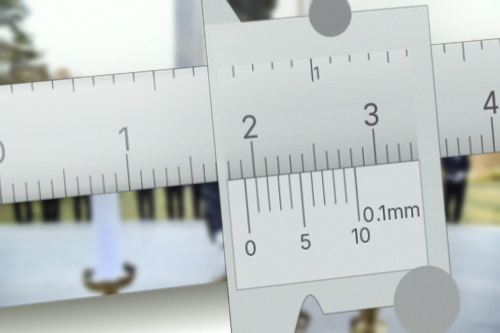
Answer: 19.2 mm
